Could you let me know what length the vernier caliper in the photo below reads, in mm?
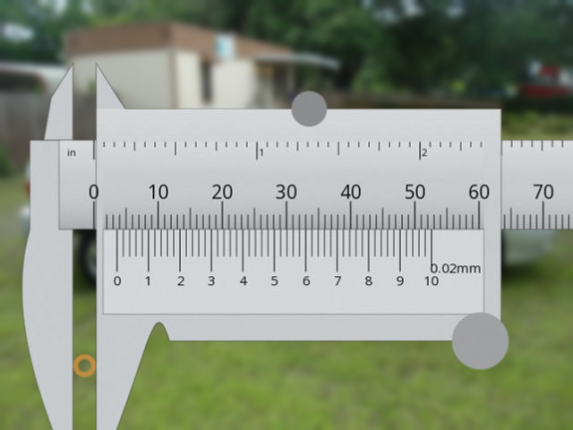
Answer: 3.6 mm
